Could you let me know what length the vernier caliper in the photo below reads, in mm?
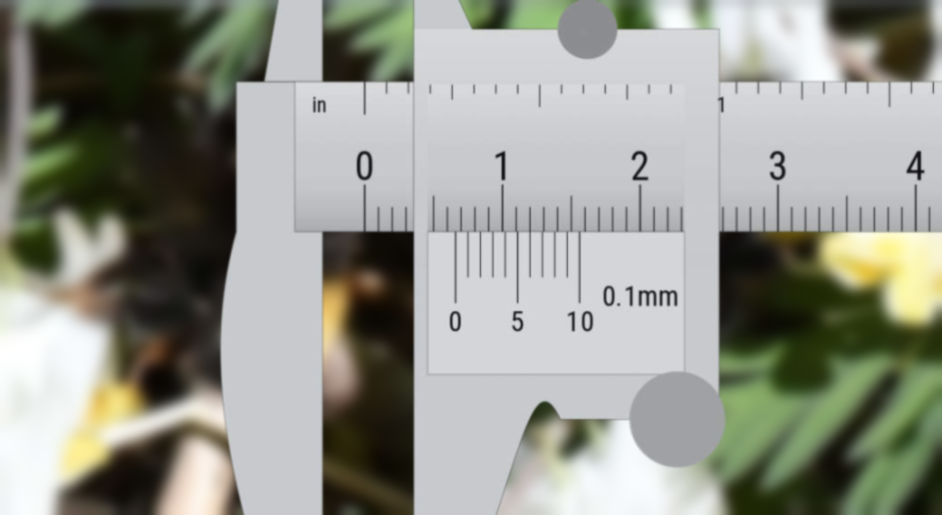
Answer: 6.6 mm
